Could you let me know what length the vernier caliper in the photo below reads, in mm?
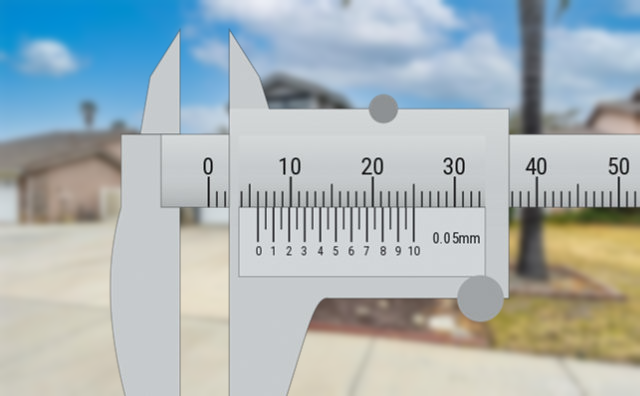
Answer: 6.0 mm
